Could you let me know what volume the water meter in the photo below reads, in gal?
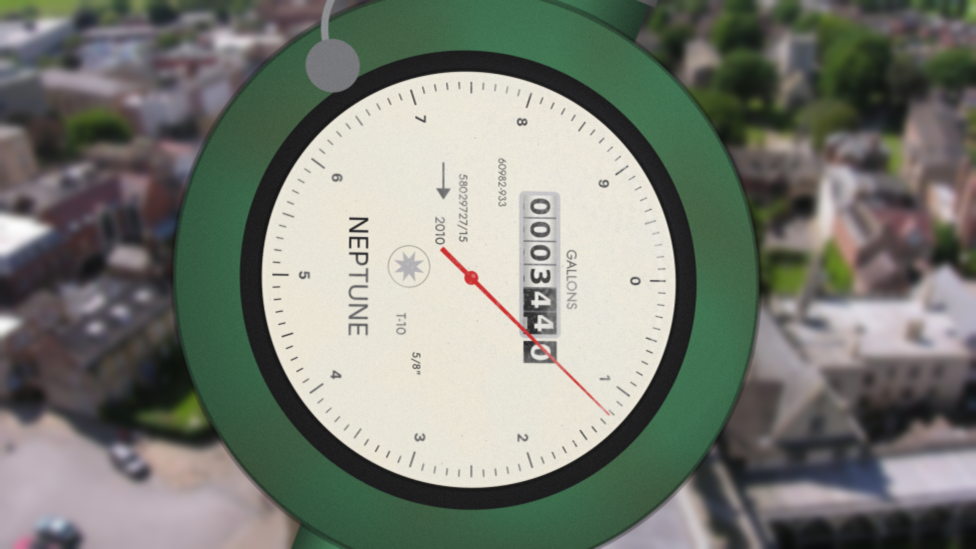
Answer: 3441.2 gal
